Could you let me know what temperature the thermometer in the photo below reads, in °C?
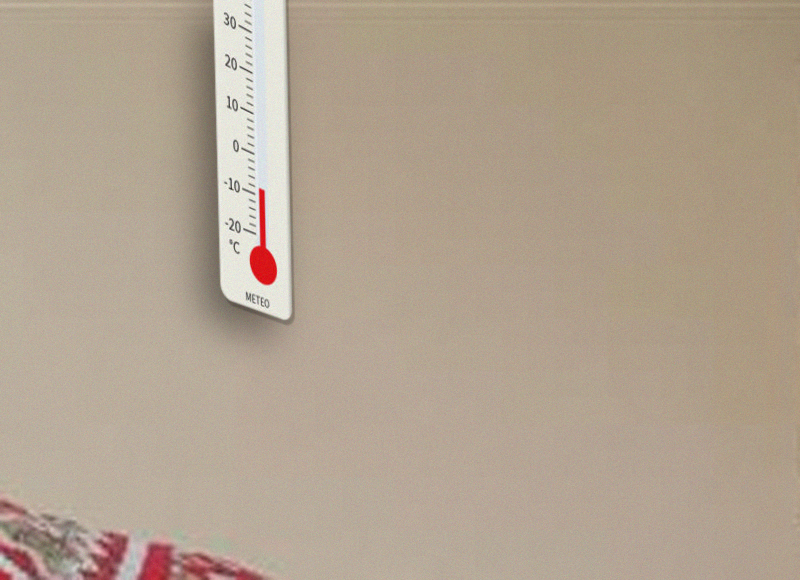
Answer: -8 °C
